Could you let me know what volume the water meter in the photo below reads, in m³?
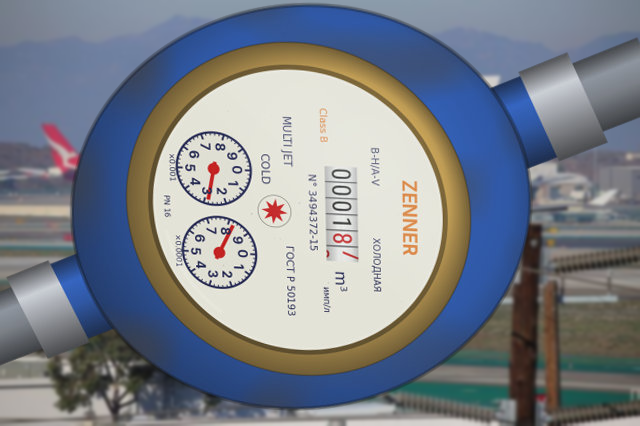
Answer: 1.8728 m³
